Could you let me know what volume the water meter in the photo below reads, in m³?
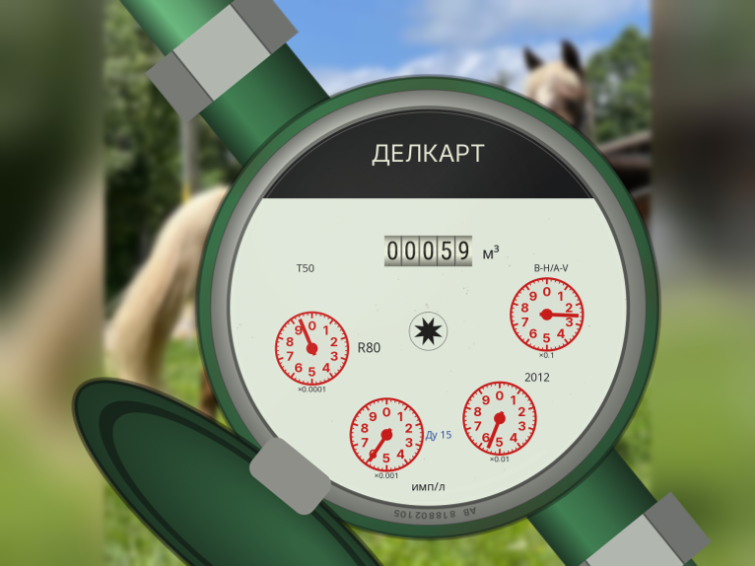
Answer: 59.2559 m³
